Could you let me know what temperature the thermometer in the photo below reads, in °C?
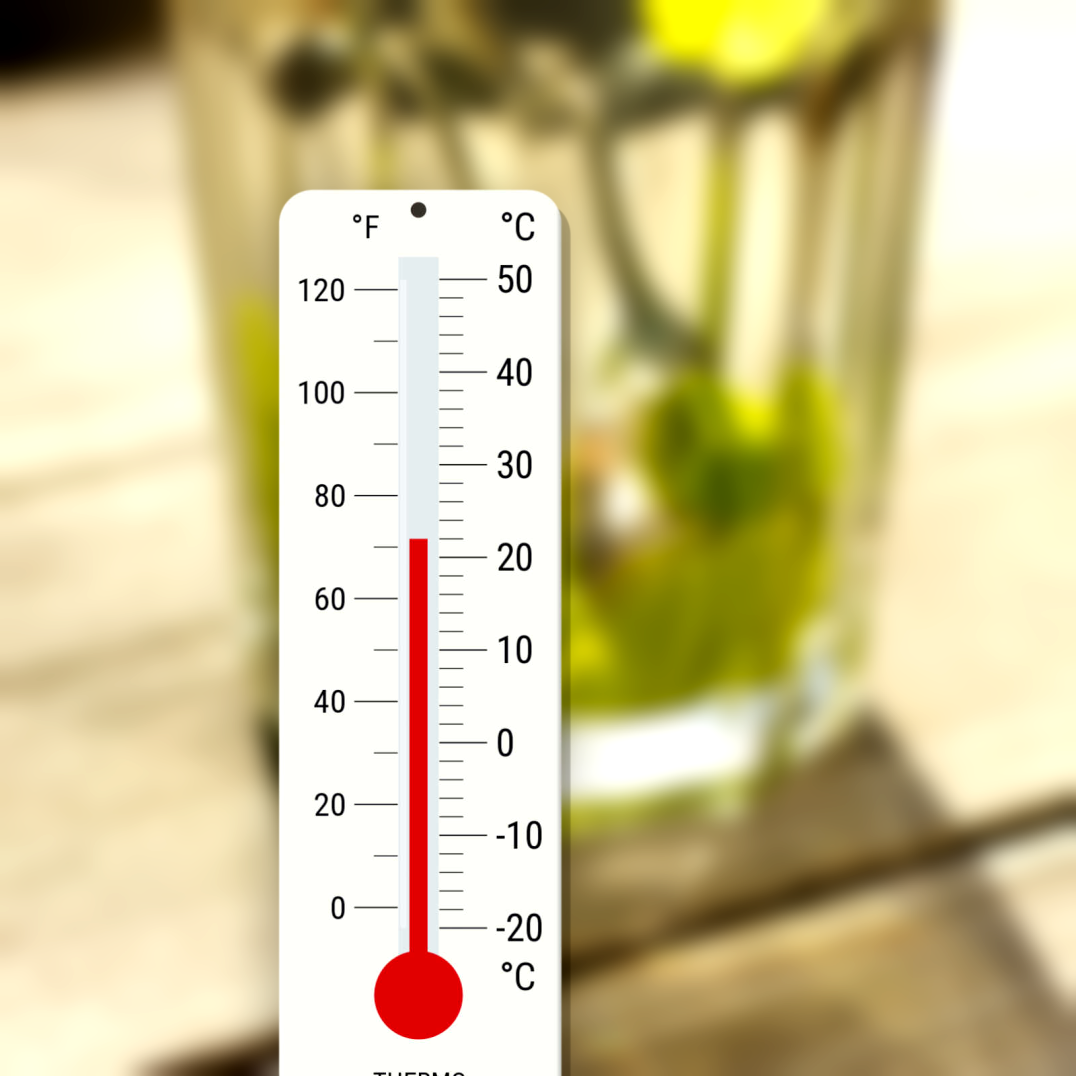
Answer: 22 °C
